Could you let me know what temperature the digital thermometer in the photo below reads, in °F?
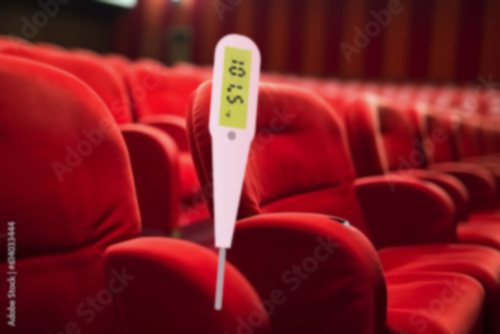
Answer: 101.5 °F
